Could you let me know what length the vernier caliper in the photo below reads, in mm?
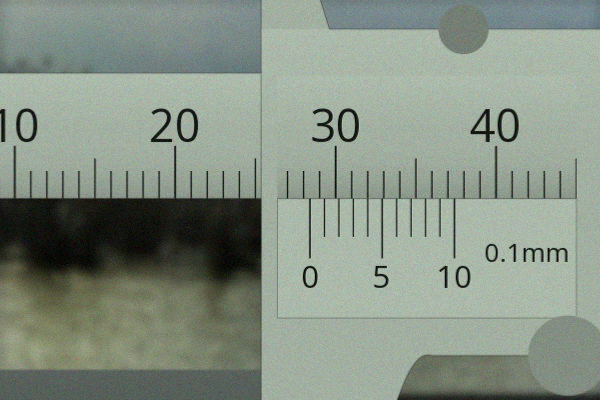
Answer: 28.4 mm
